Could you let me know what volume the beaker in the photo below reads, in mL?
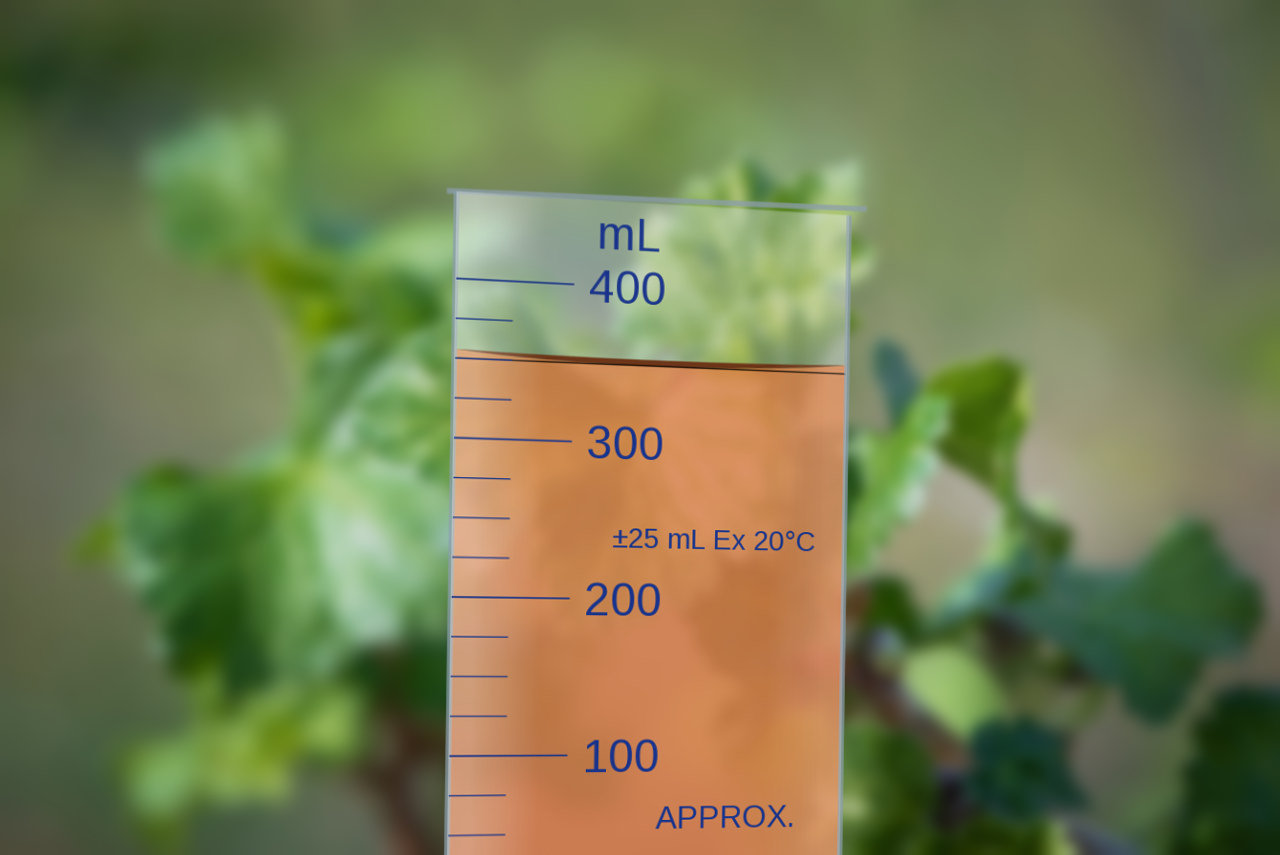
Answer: 350 mL
